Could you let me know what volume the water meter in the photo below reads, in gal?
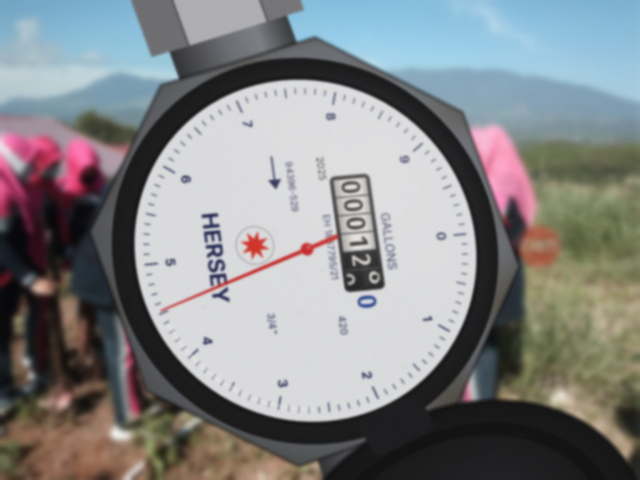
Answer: 1284.5 gal
